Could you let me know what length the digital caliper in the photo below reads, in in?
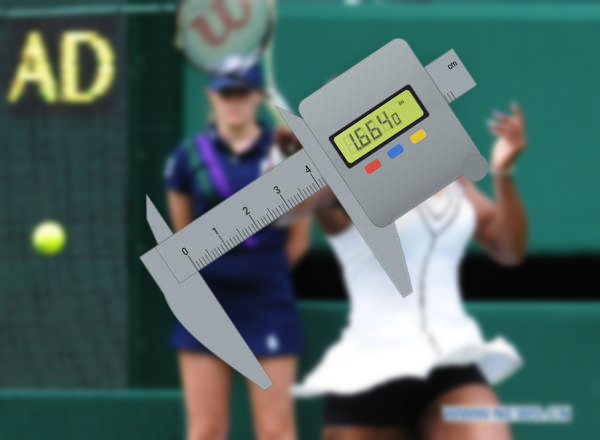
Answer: 1.6640 in
